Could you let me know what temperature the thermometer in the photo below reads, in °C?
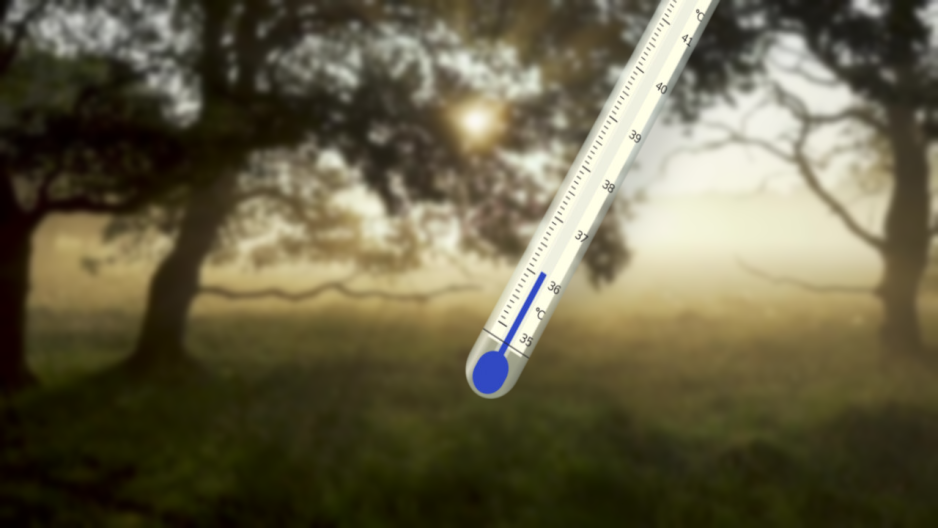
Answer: 36.1 °C
